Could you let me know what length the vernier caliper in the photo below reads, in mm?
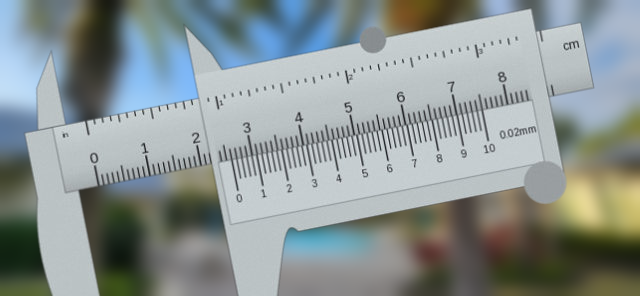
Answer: 26.0 mm
